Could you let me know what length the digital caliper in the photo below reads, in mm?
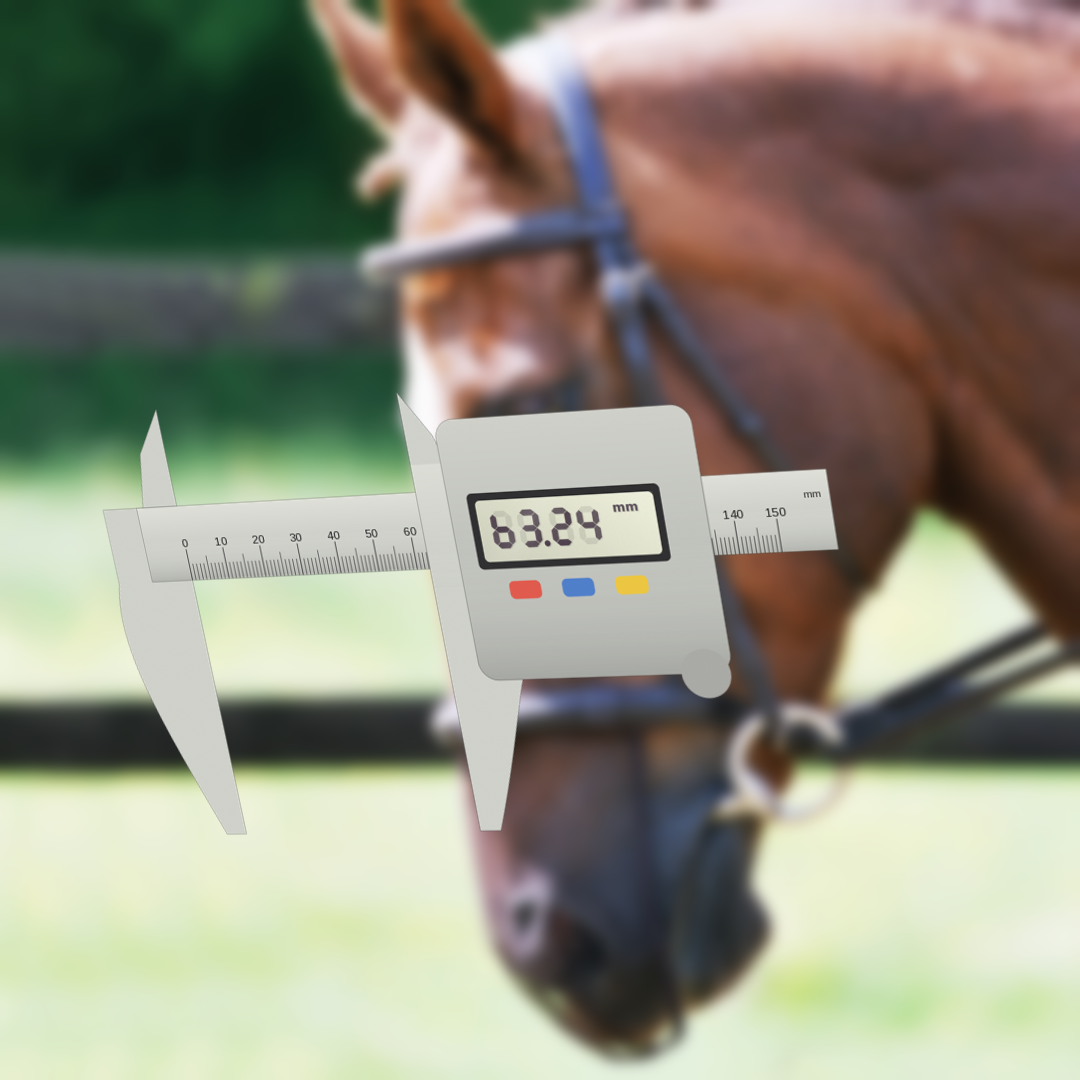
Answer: 63.24 mm
